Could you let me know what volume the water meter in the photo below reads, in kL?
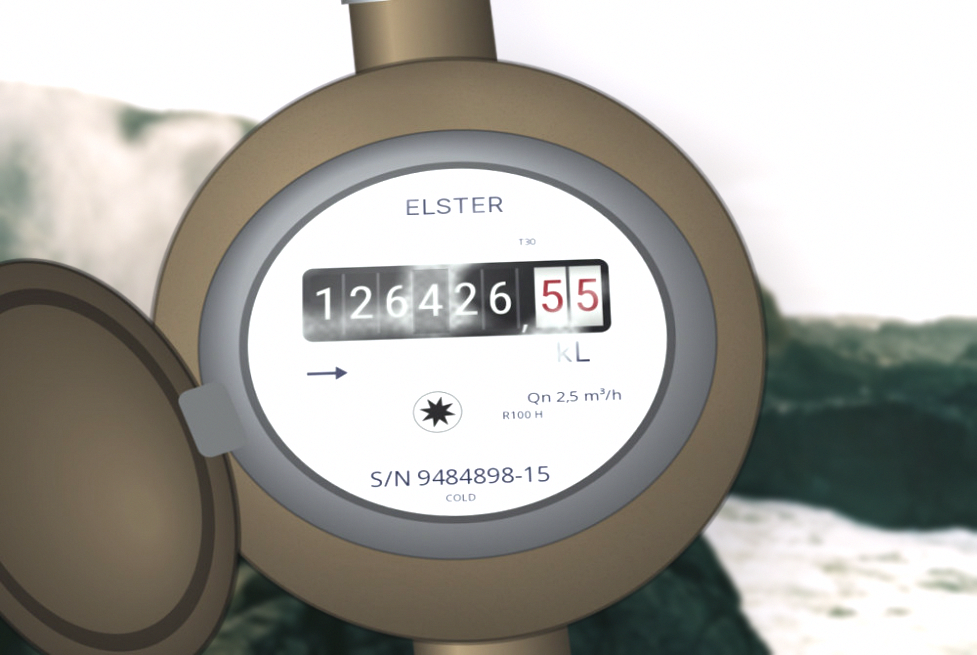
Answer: 126426.55 kL
